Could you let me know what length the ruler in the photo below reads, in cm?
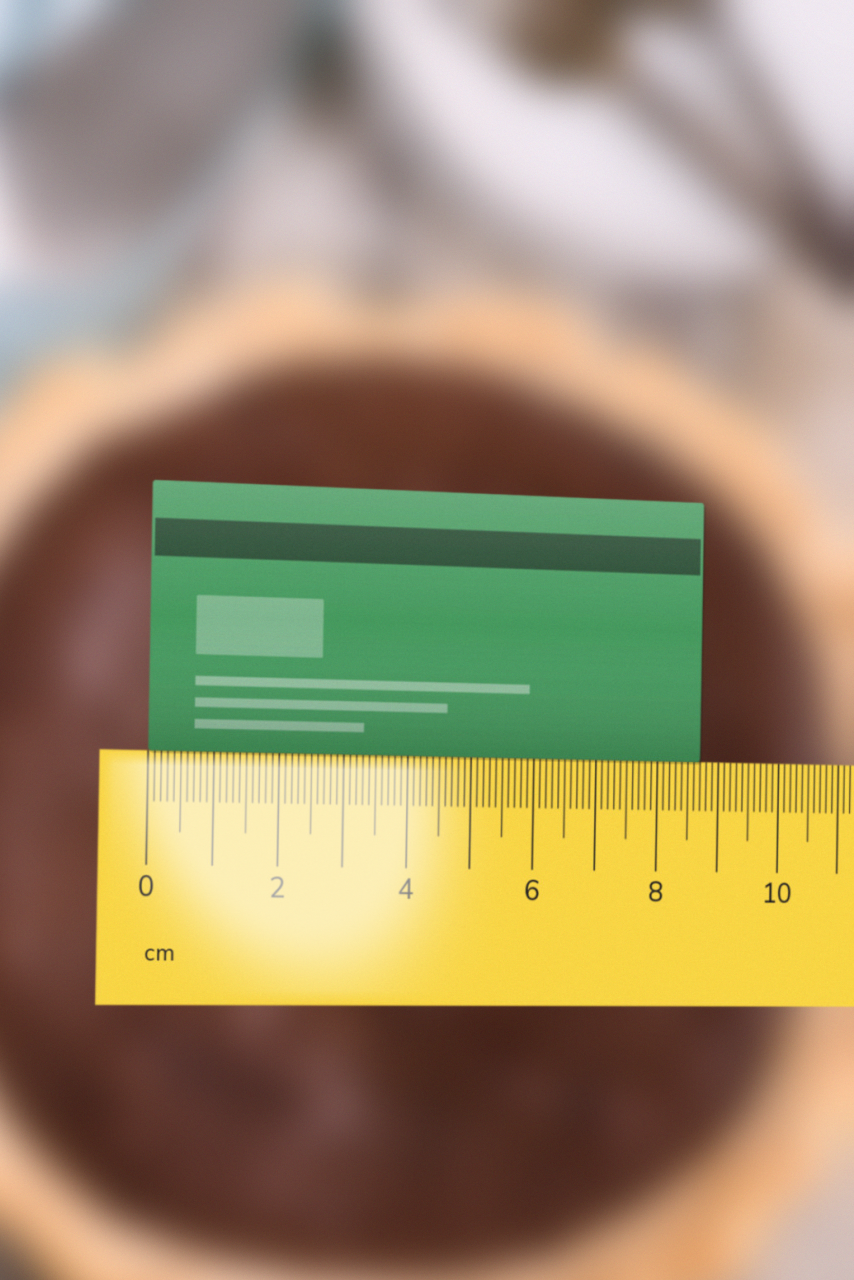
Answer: 8.7 cm
